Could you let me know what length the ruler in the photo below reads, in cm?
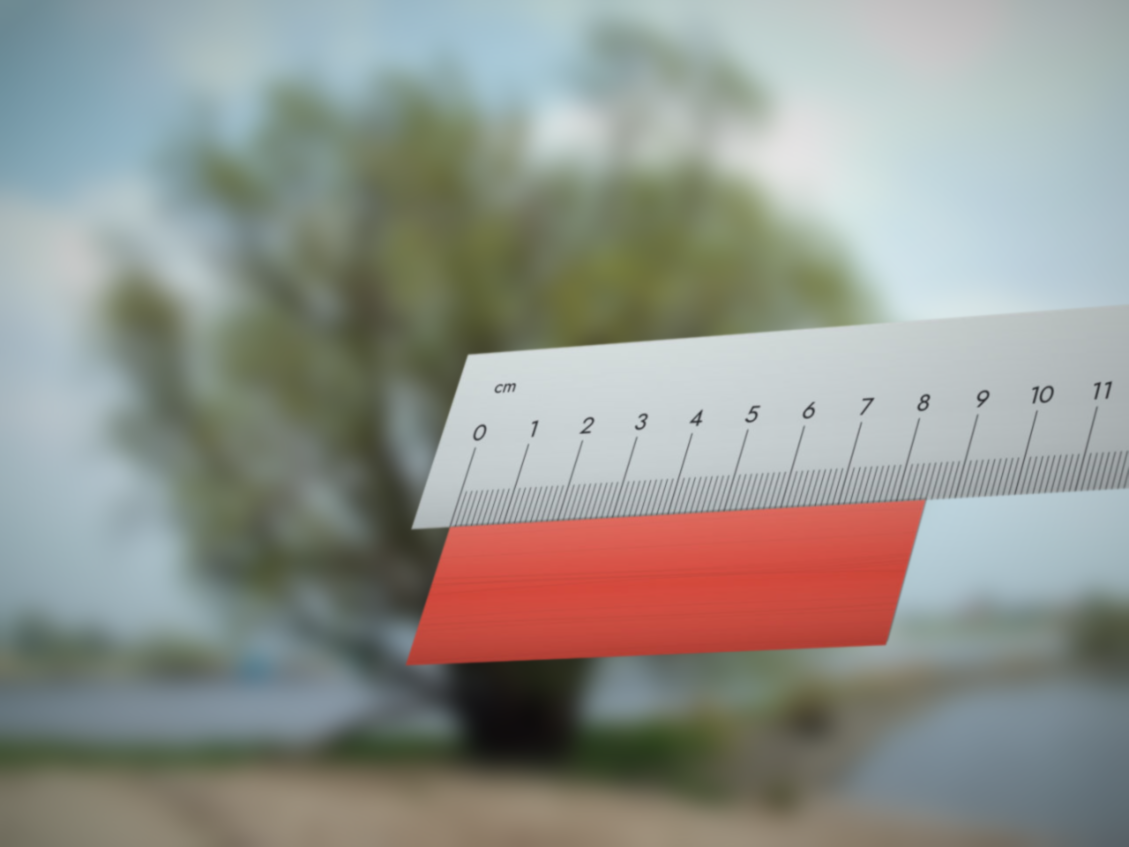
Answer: 8.5 cm
